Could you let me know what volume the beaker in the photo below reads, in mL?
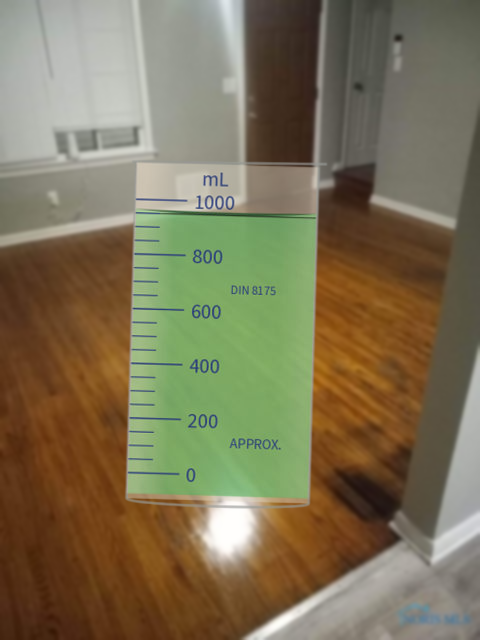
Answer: 950 mL
